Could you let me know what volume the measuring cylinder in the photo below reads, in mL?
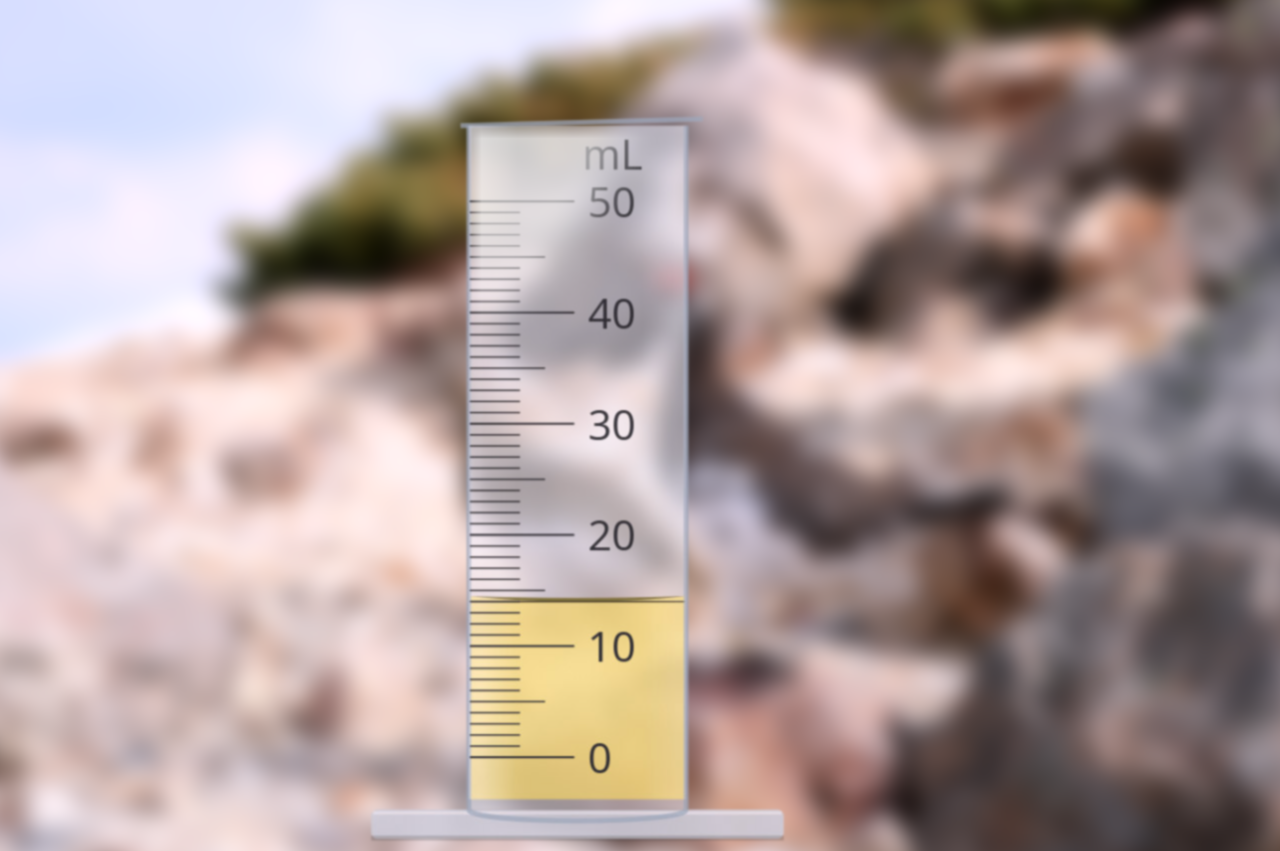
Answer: 14 mL
